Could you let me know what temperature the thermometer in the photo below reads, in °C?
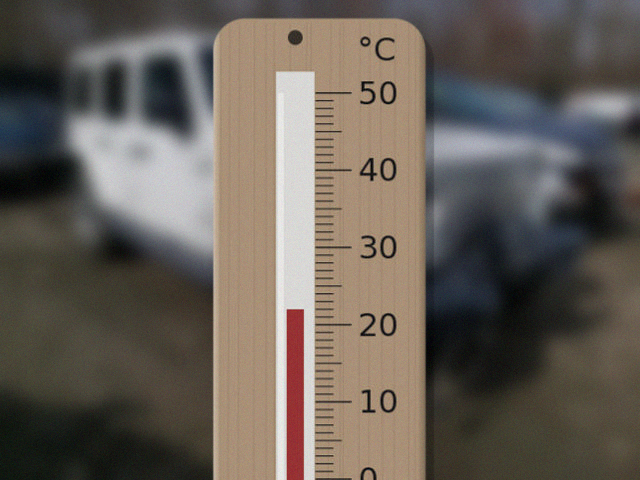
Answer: 22 °C
